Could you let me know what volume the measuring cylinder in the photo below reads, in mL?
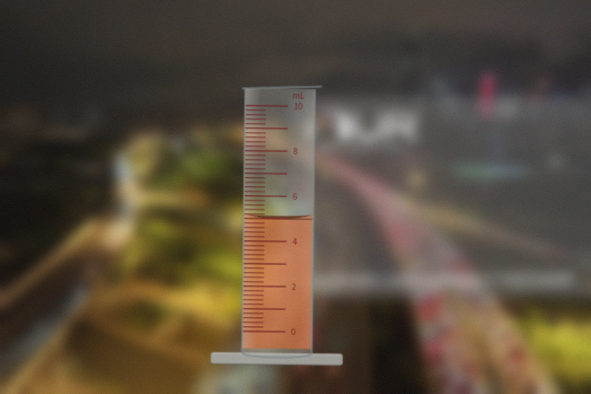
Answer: 5 mL
